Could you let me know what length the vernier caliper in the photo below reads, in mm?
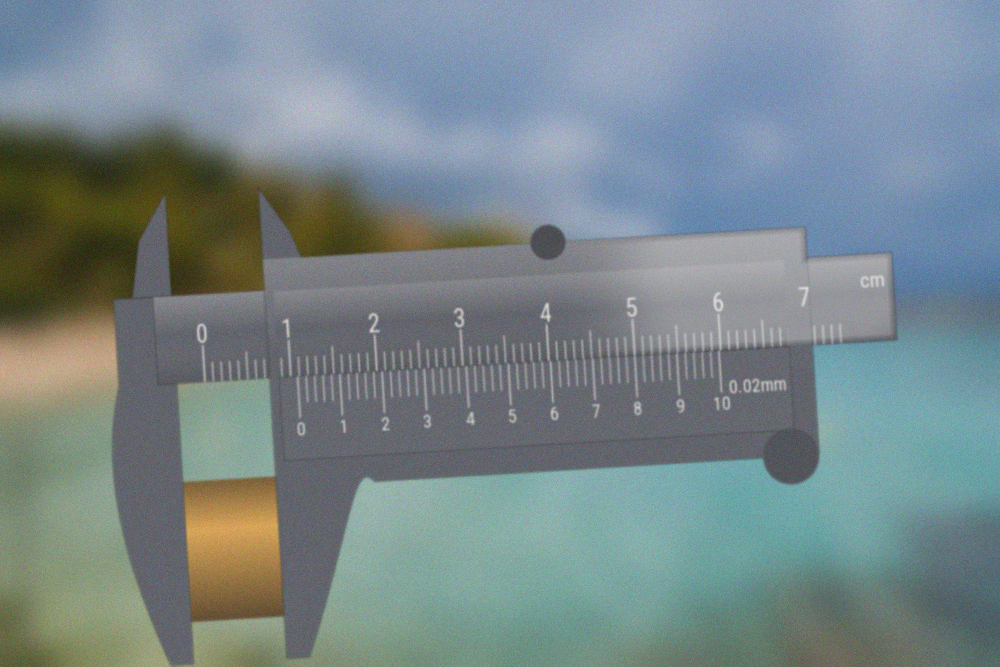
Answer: 10.8 mm
